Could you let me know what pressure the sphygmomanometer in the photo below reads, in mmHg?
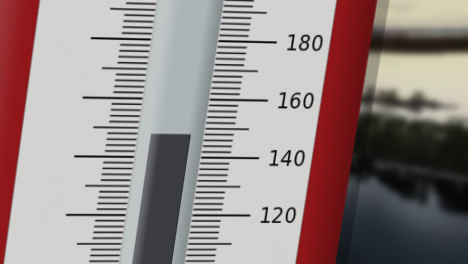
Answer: 148 mmHg
